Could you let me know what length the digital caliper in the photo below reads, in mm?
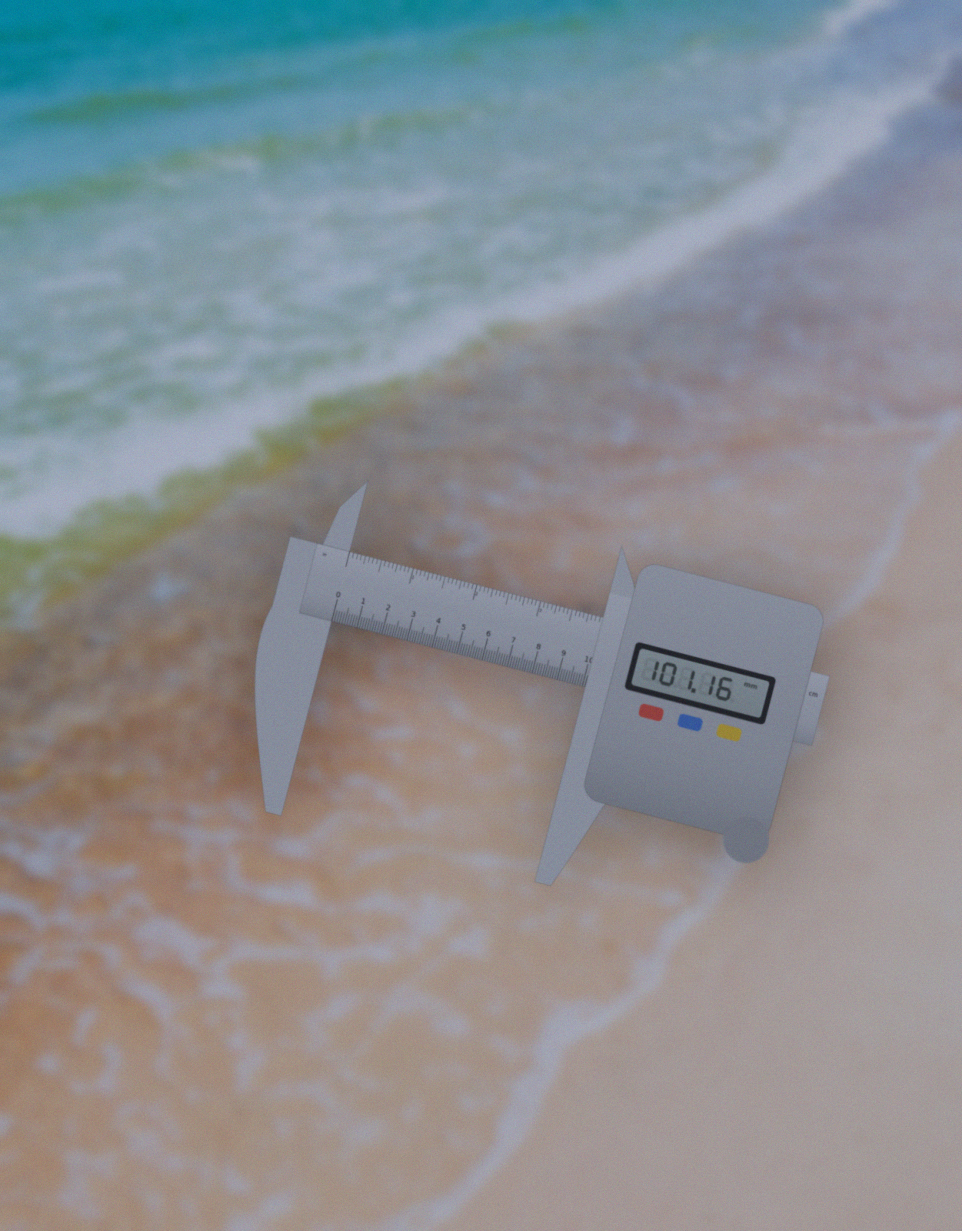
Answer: 101.16 mm
